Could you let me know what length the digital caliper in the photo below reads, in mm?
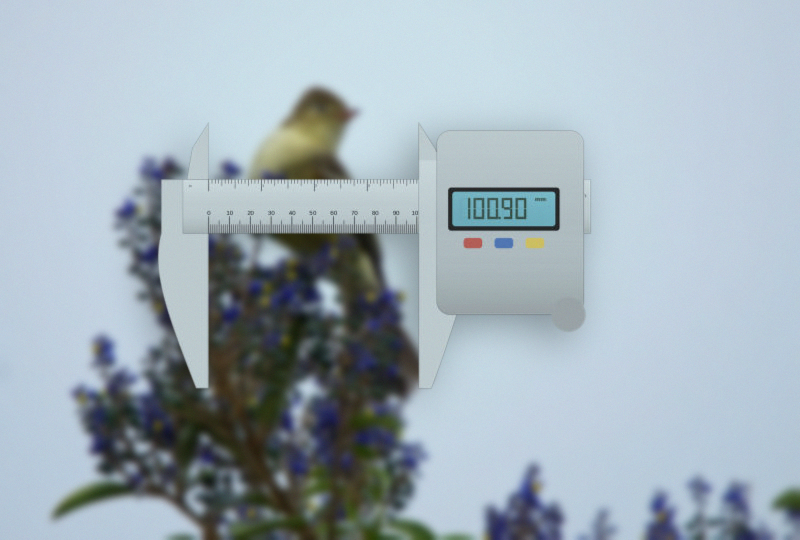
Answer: 100.90 mm
